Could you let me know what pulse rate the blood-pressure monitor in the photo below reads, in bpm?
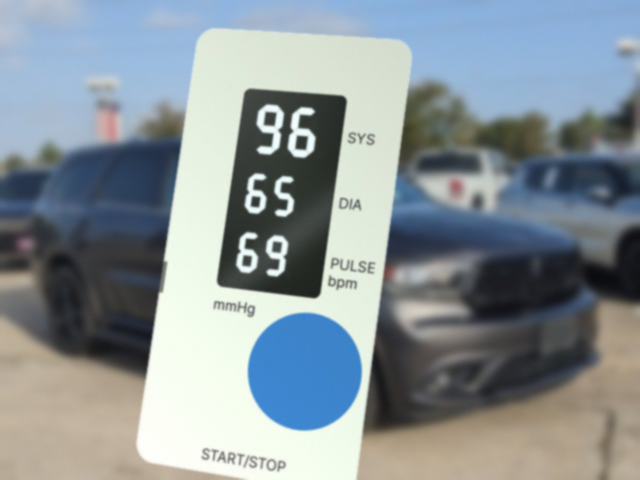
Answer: 69 bpm
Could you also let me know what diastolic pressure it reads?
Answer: 65 mmHg
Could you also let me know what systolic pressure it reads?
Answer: 96 mmHg
